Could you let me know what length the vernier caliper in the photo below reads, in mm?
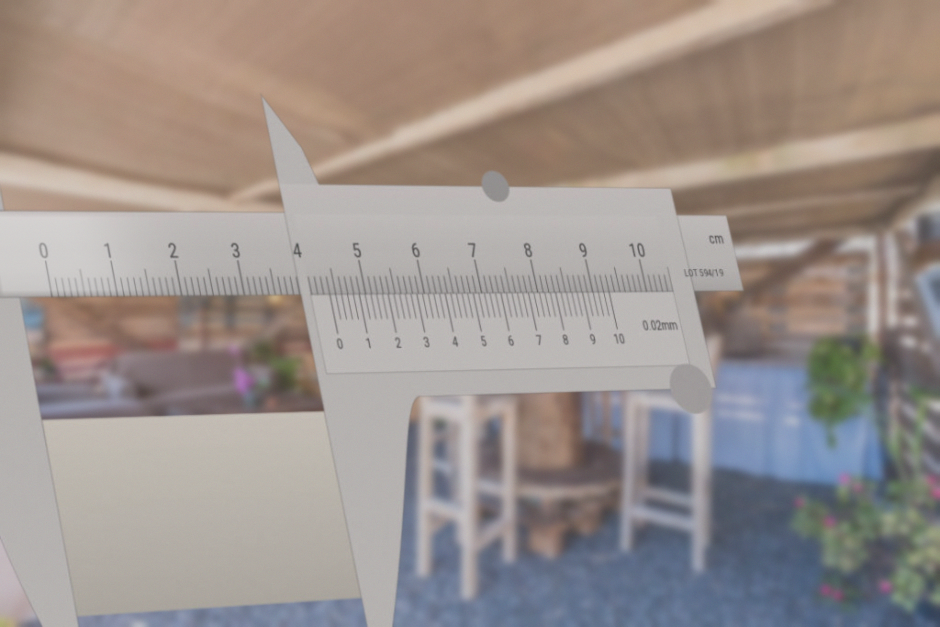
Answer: 44.0 mm
